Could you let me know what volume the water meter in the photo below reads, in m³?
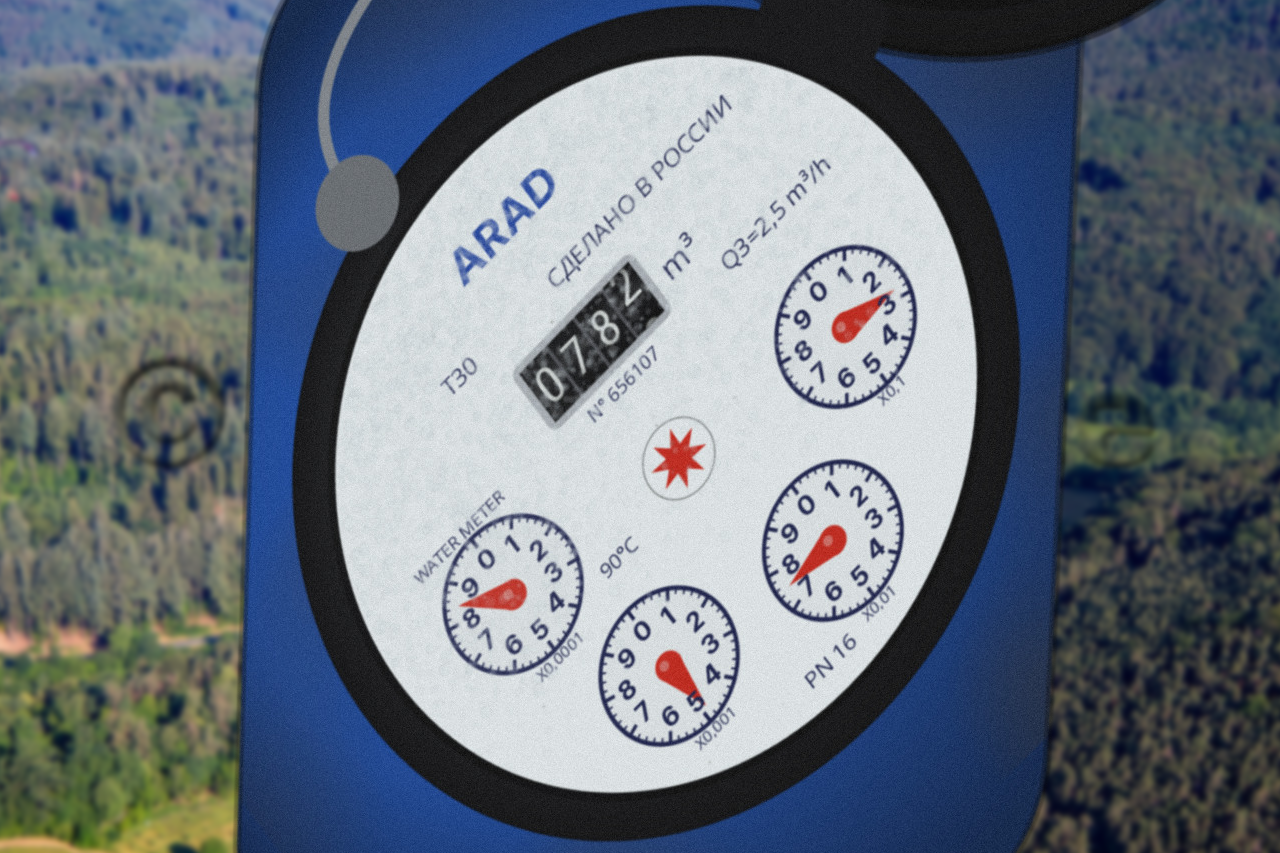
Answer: 782.2748 m³
